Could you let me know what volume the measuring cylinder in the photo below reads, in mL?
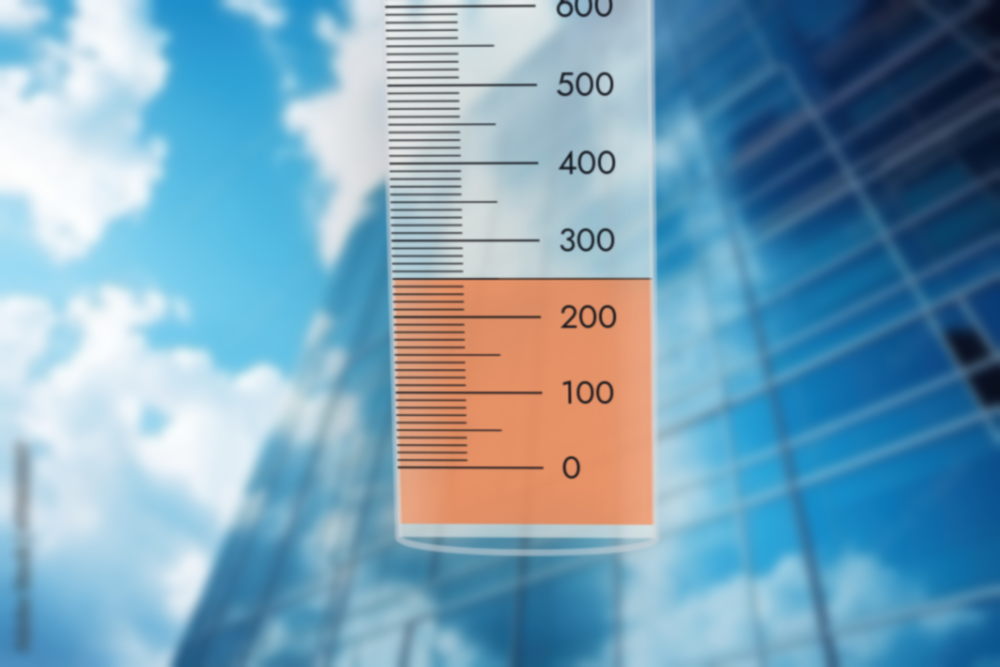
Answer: 250 mL
